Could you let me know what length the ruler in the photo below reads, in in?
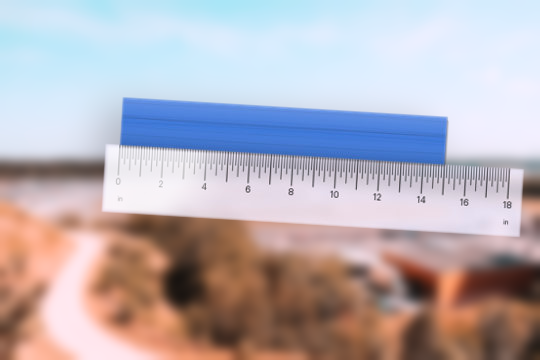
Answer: 15 in
